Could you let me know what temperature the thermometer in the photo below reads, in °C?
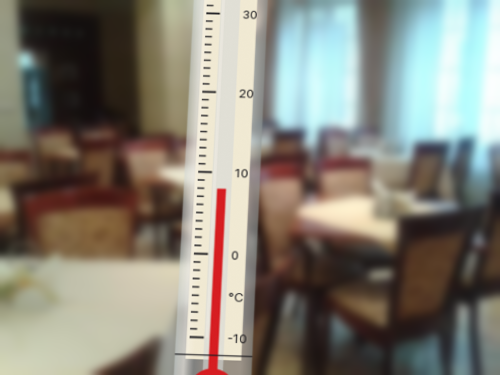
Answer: 8 °C
